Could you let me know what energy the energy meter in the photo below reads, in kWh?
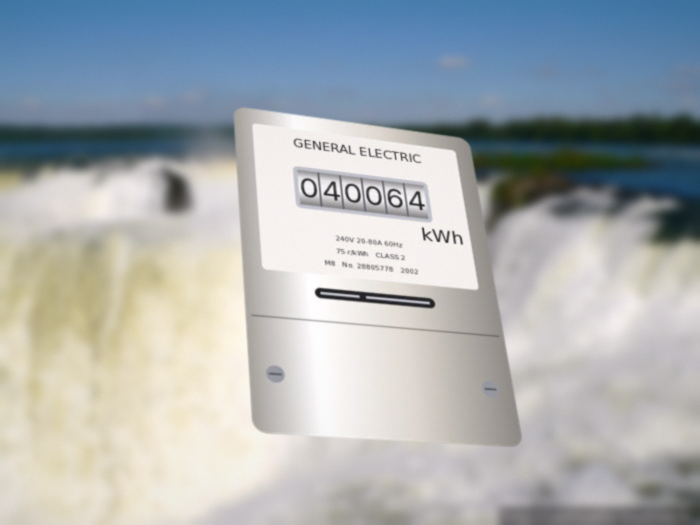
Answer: 40064 kWh
